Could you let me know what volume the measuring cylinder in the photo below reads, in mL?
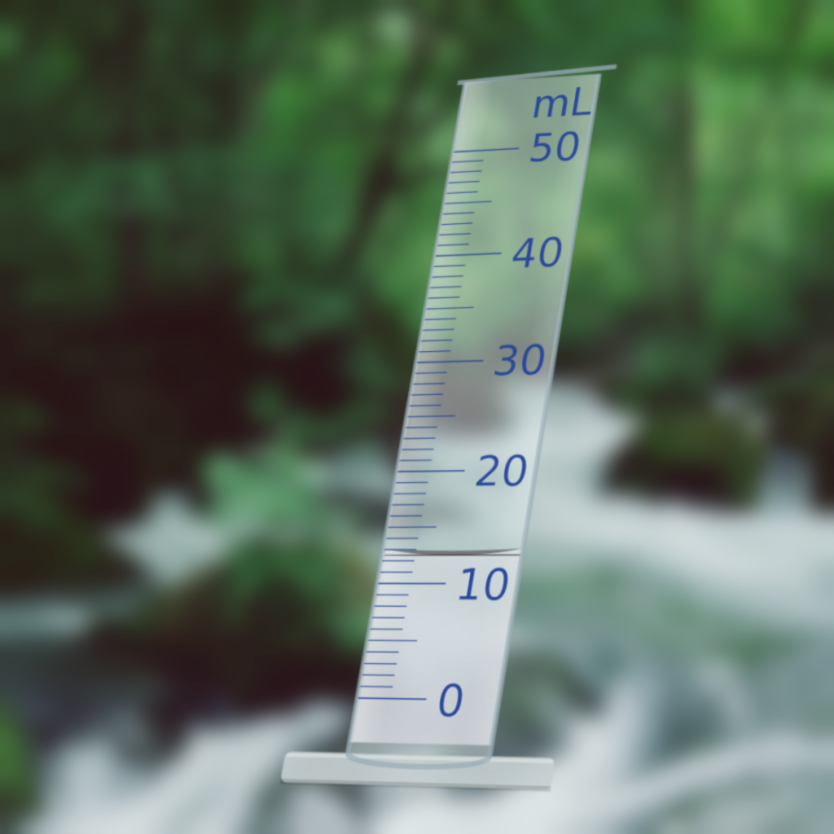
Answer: 12.5 mL
